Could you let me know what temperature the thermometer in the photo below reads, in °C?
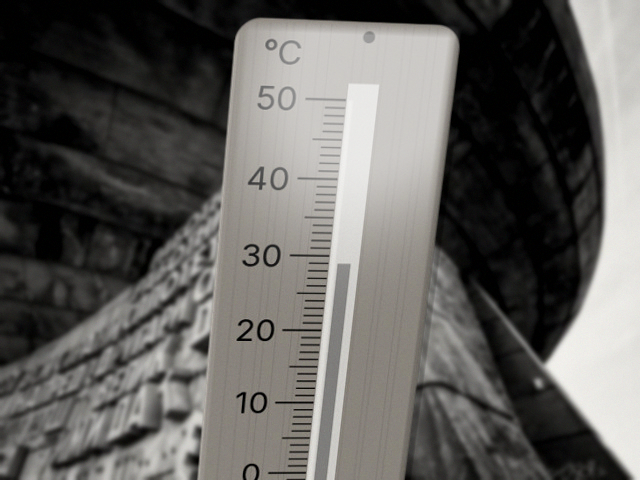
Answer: 29 °C
